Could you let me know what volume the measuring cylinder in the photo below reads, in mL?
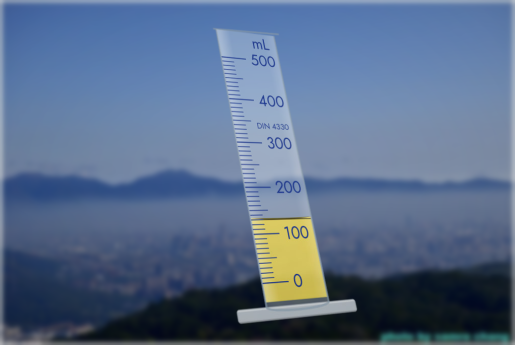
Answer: 130 mL
